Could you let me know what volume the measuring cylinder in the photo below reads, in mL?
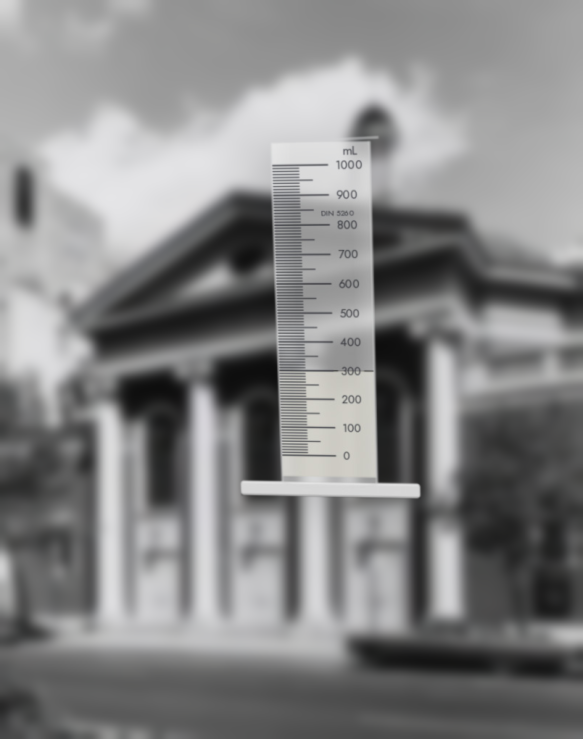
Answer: 300 mL
